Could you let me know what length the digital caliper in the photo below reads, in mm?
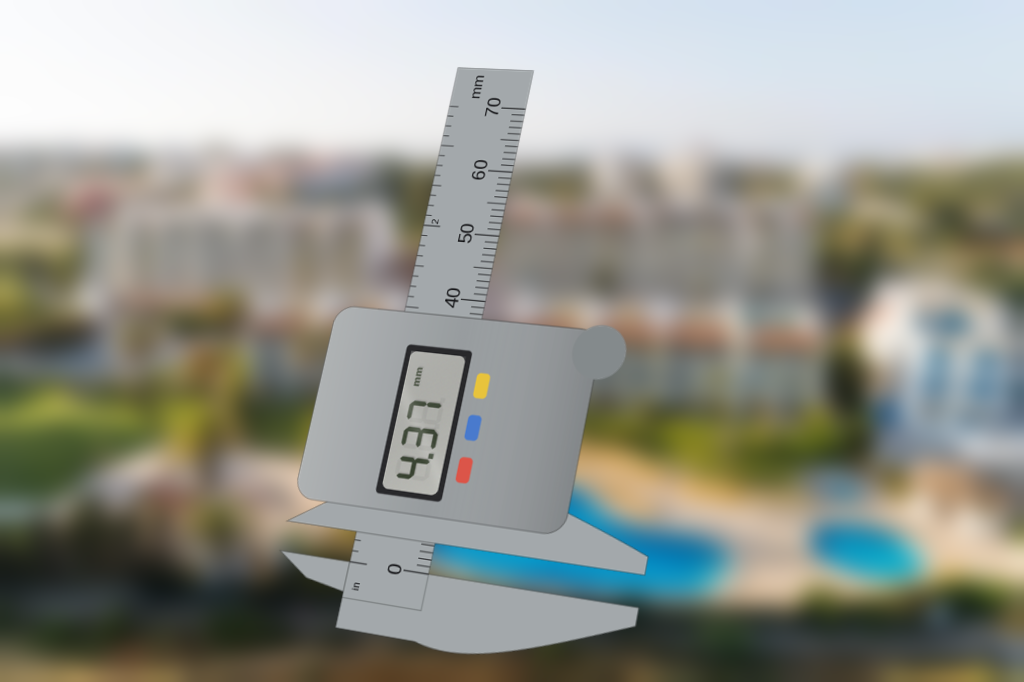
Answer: 4.37 mm
